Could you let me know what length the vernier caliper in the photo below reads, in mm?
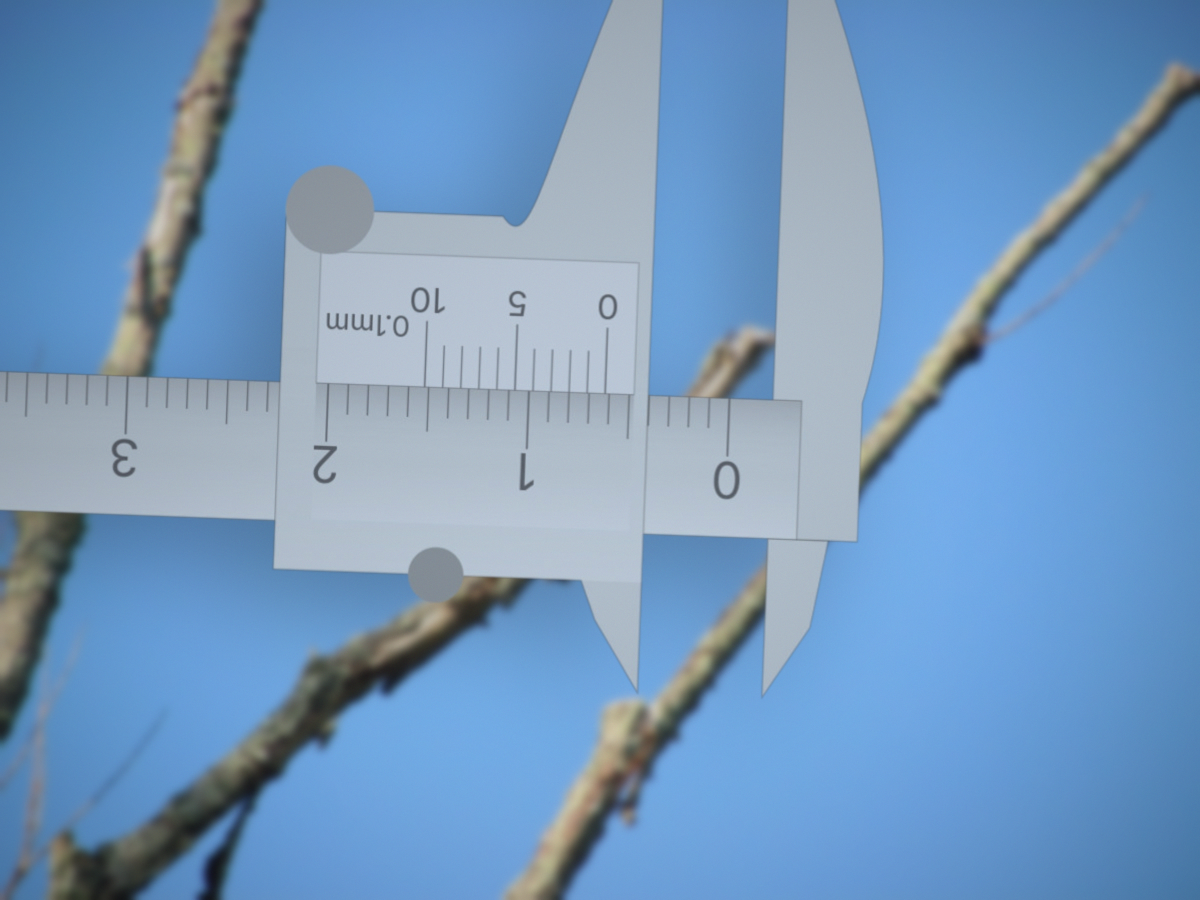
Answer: 6.2 mm
